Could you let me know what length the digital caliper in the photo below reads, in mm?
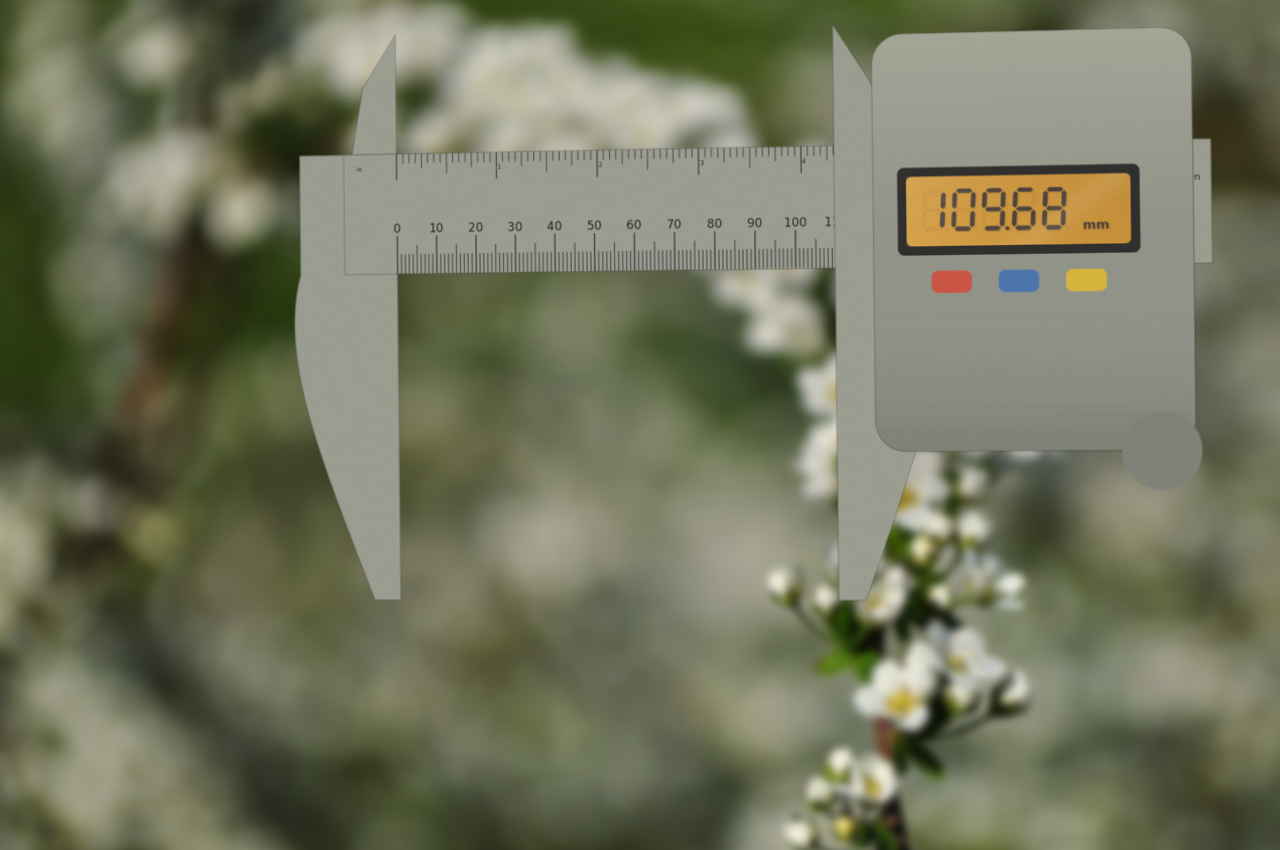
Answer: 109.68 mm
